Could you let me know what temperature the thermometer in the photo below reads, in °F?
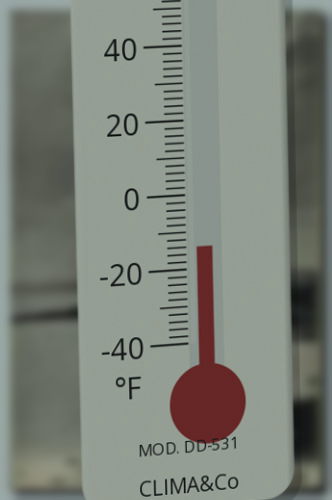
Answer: -14 °F
